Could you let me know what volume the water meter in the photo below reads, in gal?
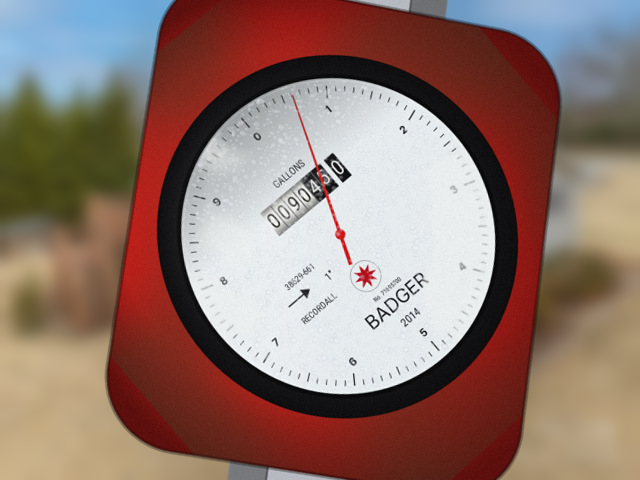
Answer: 90450.6 gal
